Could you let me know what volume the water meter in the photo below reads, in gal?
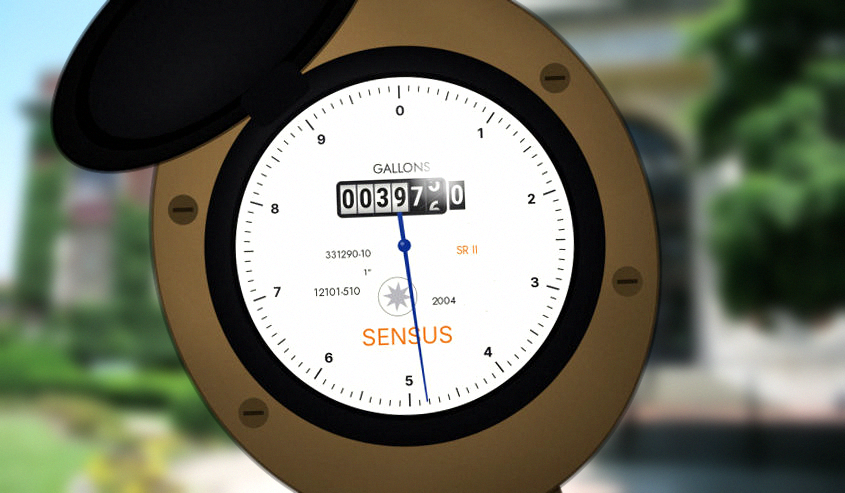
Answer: 39754.8 gal
